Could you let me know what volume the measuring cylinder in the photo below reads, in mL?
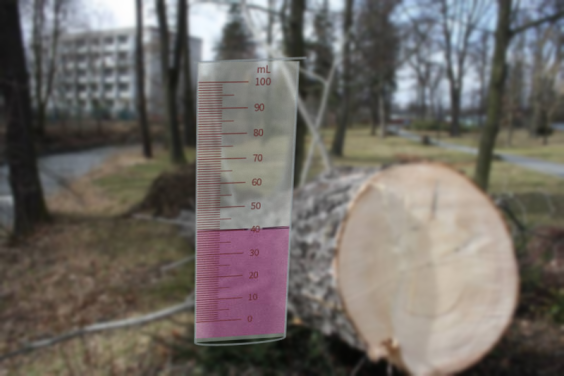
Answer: 40 mL
